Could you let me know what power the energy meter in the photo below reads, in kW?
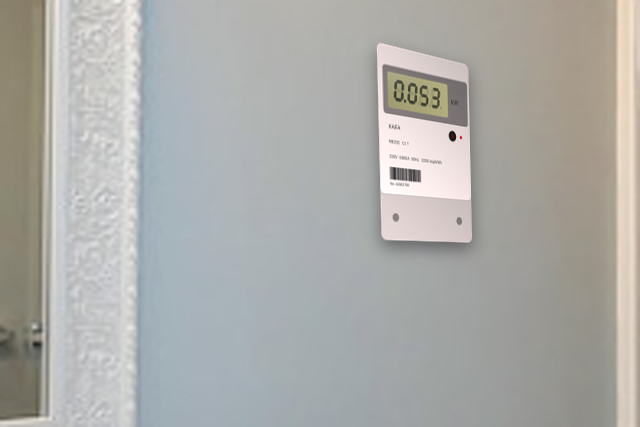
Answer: 0.053 kW
